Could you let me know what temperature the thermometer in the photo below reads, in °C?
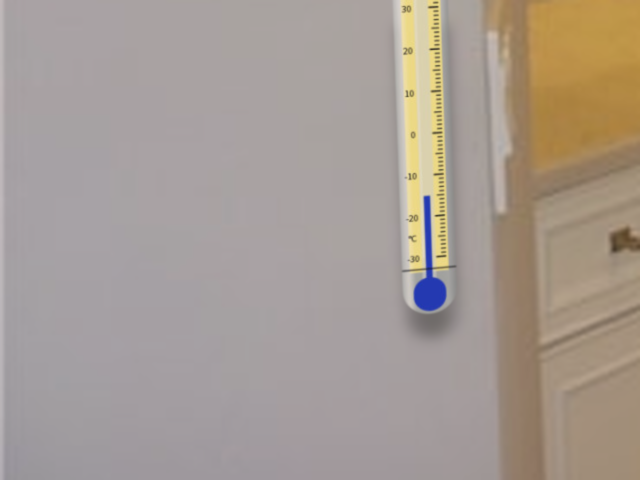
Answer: -15 °C
